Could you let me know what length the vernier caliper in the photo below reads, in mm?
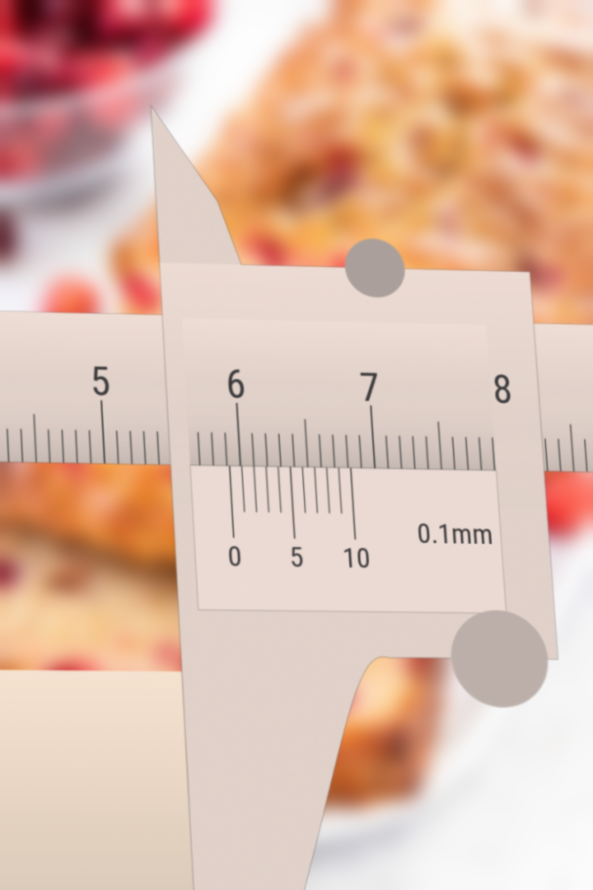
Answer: 59.2 mm
